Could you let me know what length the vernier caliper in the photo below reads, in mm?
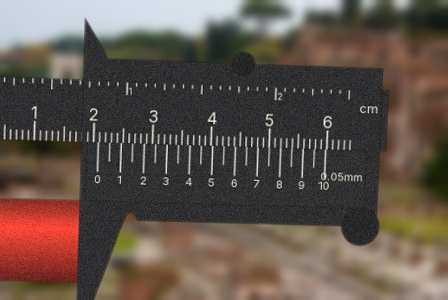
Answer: 20.8 mm
